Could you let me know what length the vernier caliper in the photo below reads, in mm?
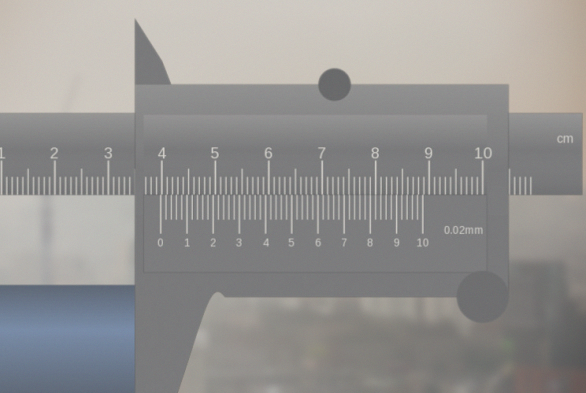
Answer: 39.8 mm
